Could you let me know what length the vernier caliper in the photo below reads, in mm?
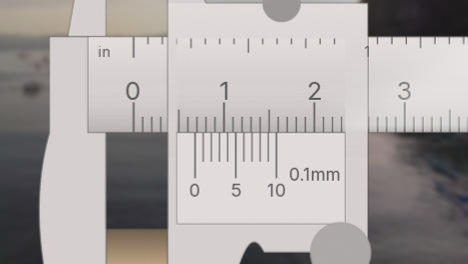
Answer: 6.8 mm
